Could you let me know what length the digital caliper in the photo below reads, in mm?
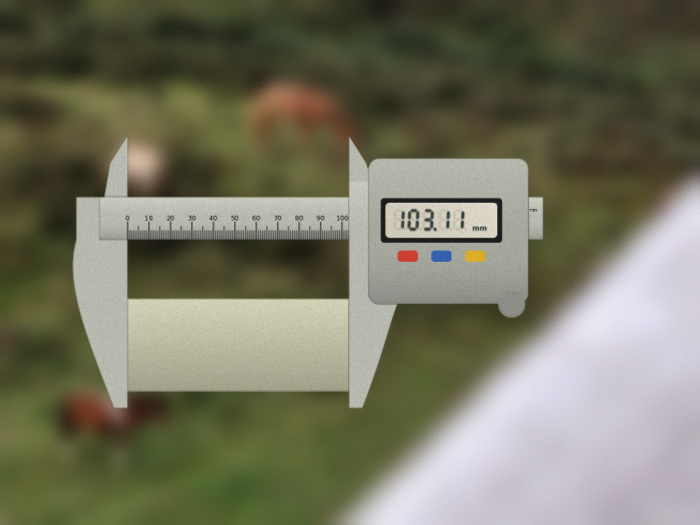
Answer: 103.11 mm
